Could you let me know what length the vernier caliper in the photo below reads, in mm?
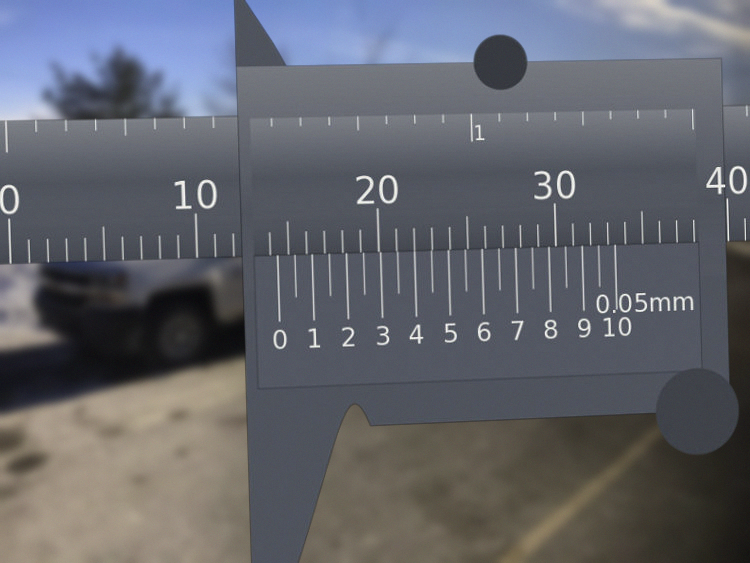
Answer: 14.4 mm
